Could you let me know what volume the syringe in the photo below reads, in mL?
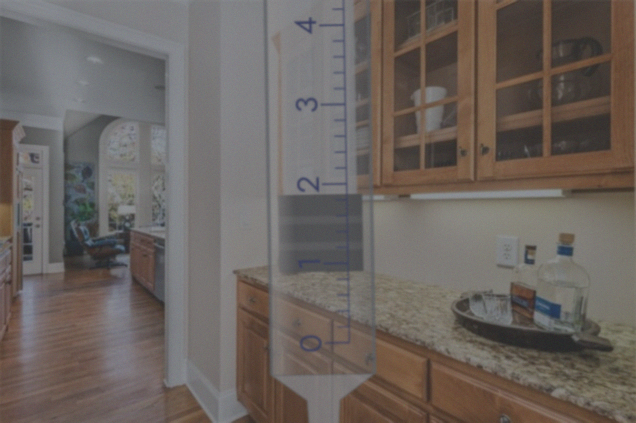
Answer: 0.9 mL
